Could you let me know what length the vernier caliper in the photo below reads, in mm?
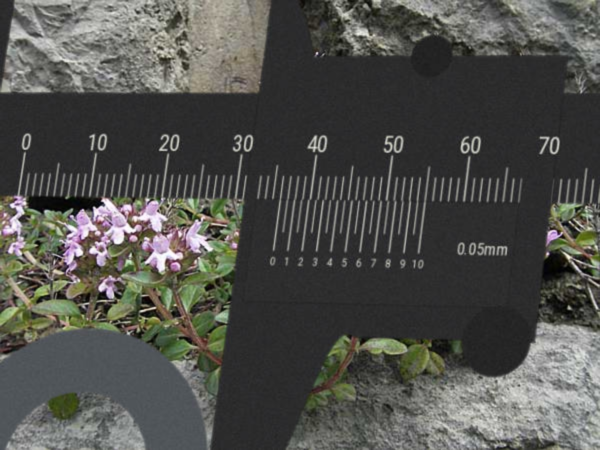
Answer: 36.0 mm
